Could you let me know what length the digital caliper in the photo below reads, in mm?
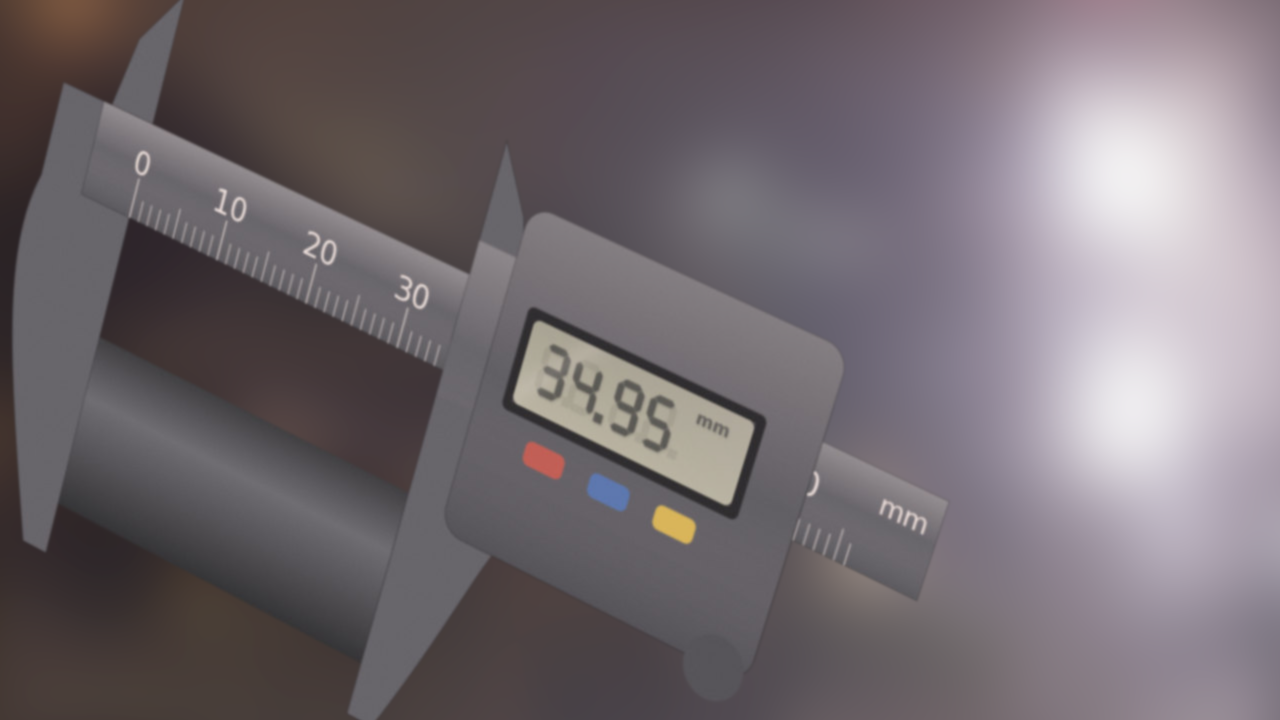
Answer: 34.95 mm
